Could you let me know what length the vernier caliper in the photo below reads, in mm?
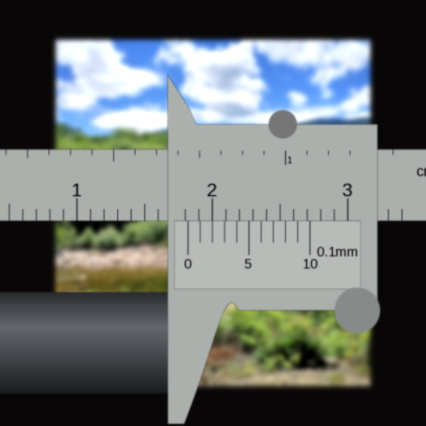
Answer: 18.2 mm
